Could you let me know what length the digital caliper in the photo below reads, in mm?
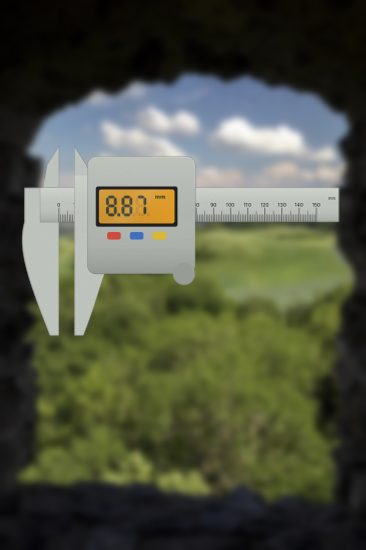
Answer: 8.87 mm
